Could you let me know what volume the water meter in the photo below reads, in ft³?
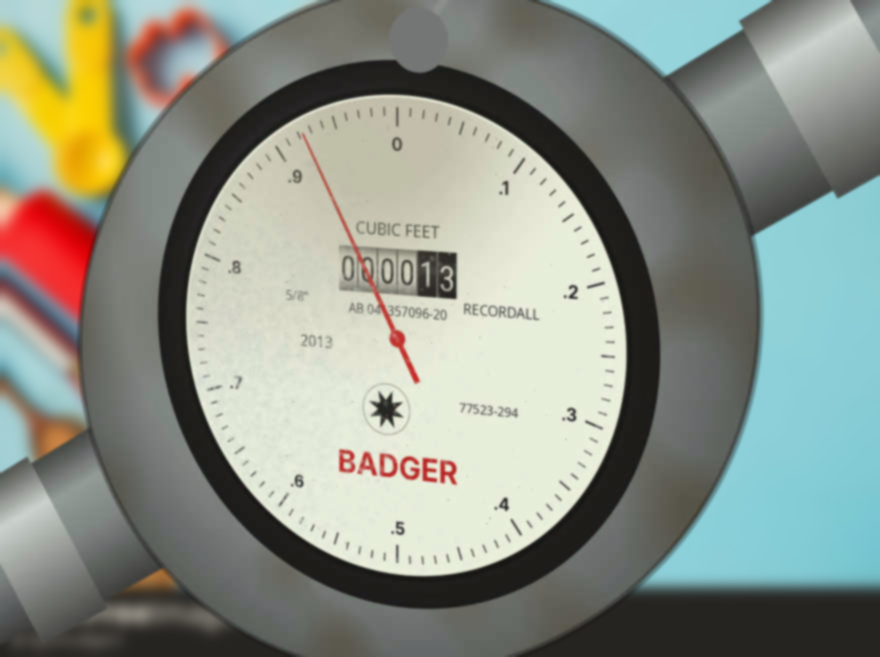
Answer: 12.92 ft³
